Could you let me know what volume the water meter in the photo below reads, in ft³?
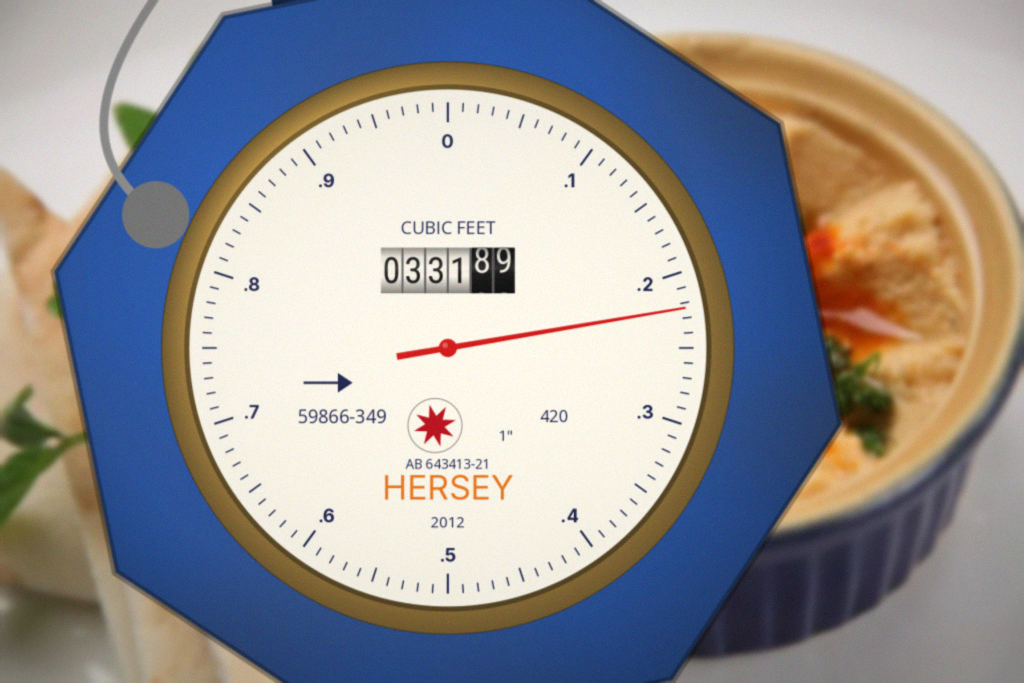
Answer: 33189.22 ft³
